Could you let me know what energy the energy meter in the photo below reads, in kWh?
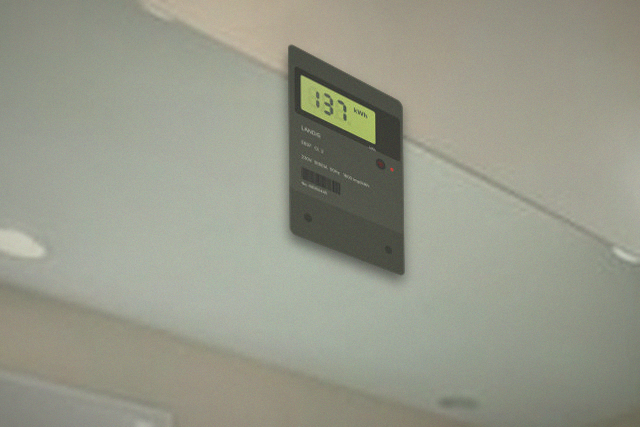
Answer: 137 kWh
